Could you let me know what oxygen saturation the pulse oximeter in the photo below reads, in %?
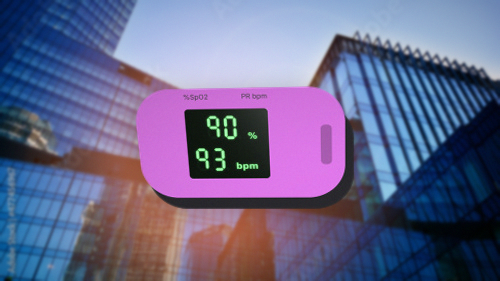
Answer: 90 %
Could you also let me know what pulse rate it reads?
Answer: 93 bpm
